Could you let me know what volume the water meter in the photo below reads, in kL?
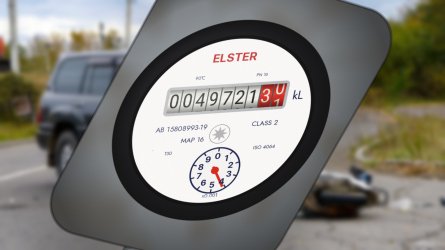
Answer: 49721.304 kL
